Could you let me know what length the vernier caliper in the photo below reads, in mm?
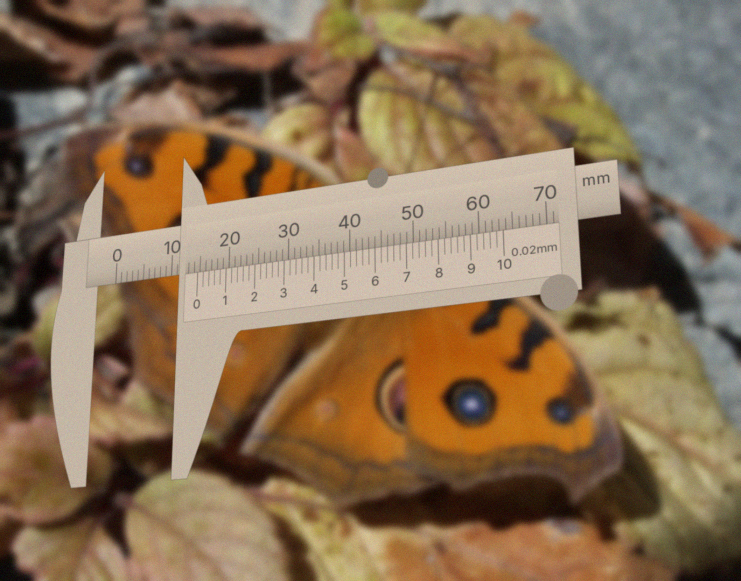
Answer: 14.6 mm
